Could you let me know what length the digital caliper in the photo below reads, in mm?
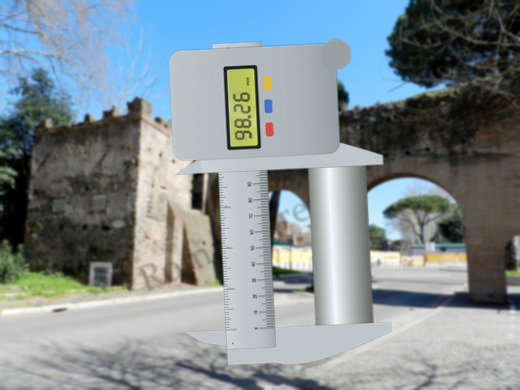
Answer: 98.26 mm
